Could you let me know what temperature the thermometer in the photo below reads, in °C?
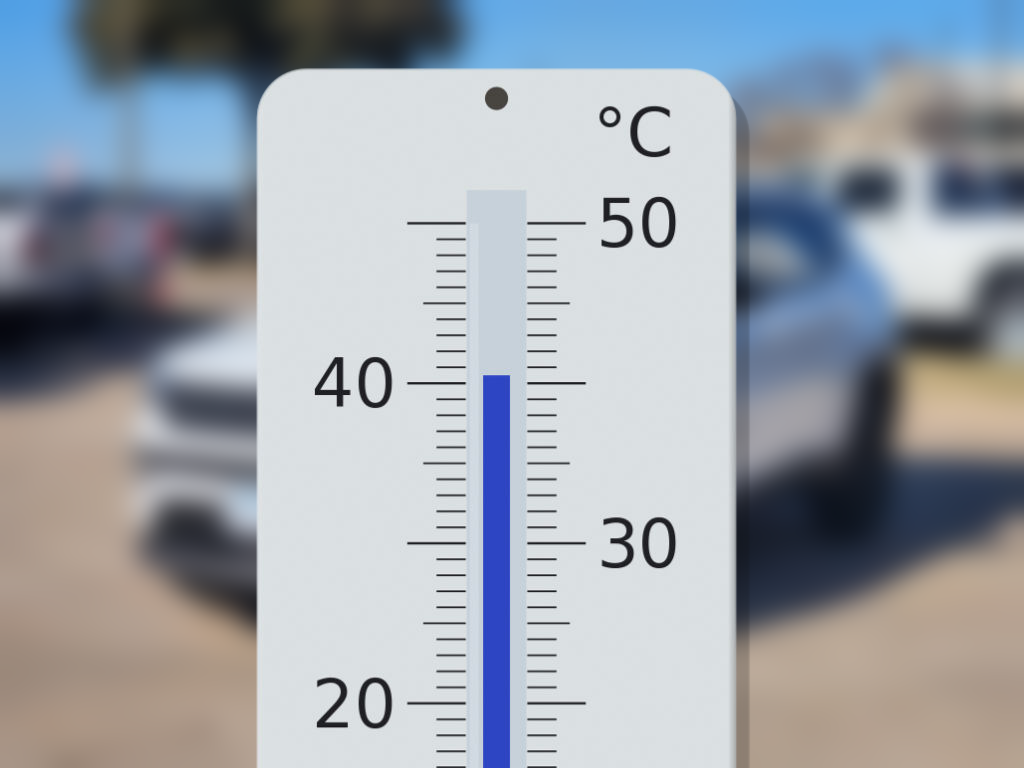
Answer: 40.5 °C
